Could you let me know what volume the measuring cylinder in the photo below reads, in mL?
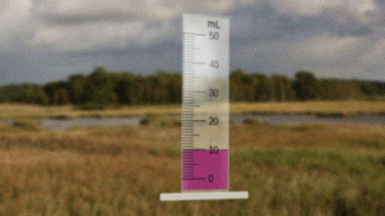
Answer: 10 mL
